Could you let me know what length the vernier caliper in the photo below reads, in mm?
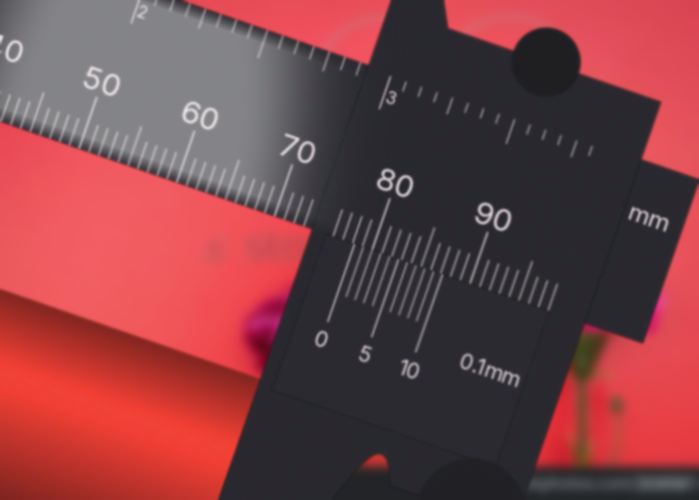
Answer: 78.2 mm
